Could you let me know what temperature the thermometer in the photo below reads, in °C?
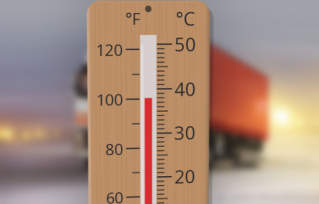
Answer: 38 °C
